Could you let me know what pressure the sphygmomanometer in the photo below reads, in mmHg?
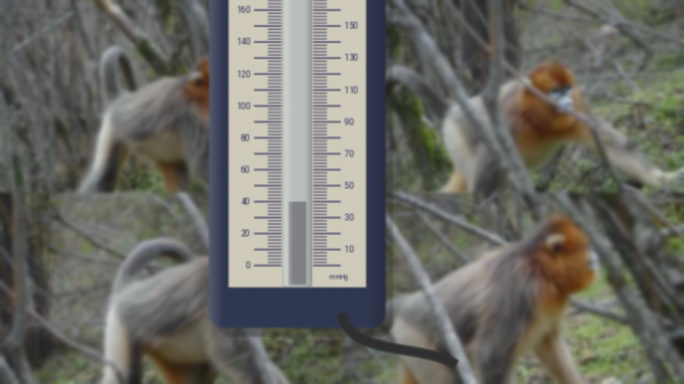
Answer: 40 mmHg
